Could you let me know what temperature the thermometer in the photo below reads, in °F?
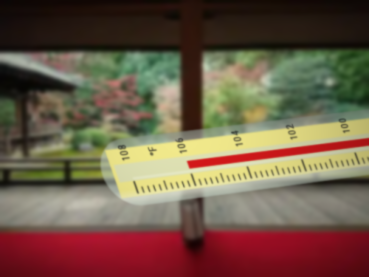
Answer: 106 °F
